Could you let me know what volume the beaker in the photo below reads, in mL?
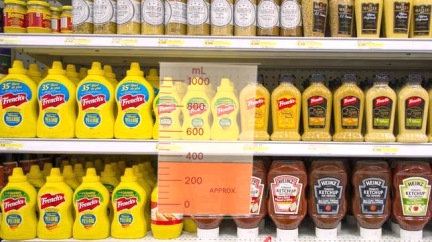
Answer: 350 mL
